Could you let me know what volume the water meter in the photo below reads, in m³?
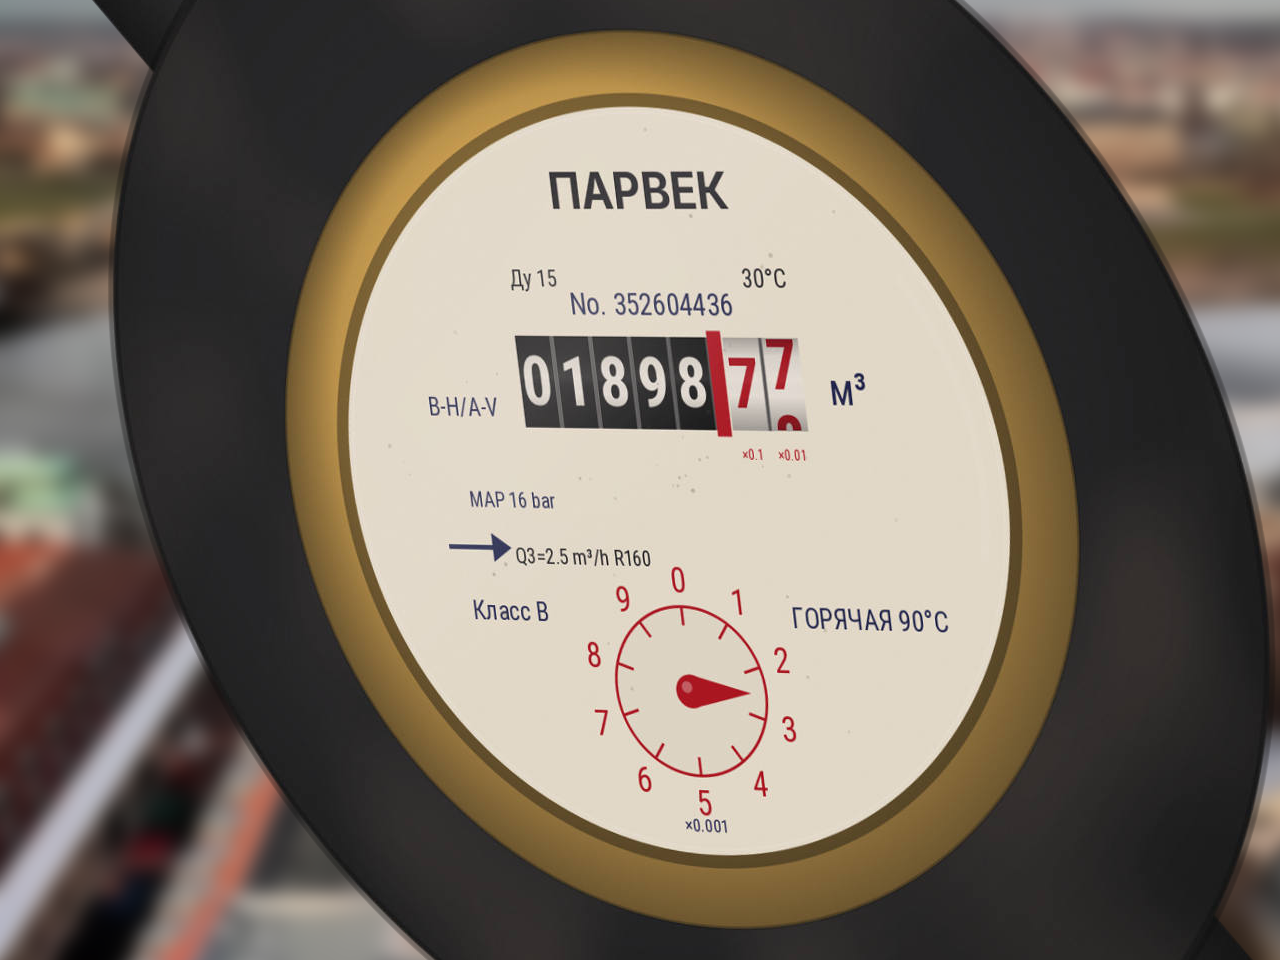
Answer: 1898.772 m³
